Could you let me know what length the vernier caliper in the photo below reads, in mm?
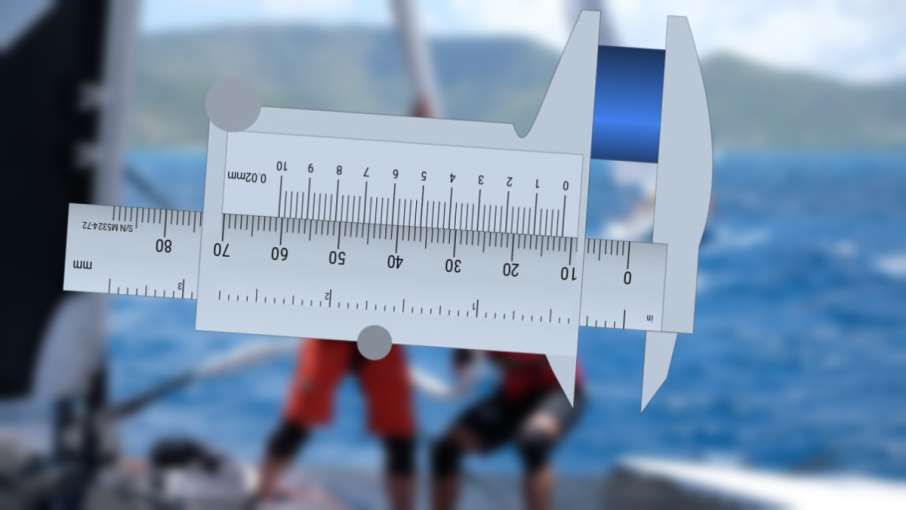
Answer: 11.6 mm
